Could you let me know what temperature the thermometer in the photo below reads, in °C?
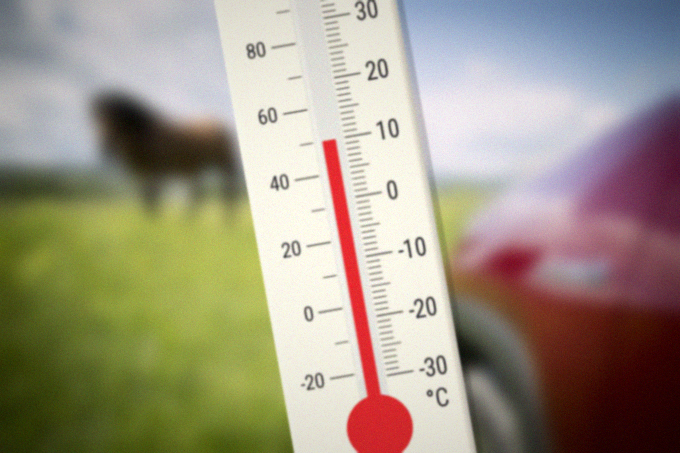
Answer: 10 °C
